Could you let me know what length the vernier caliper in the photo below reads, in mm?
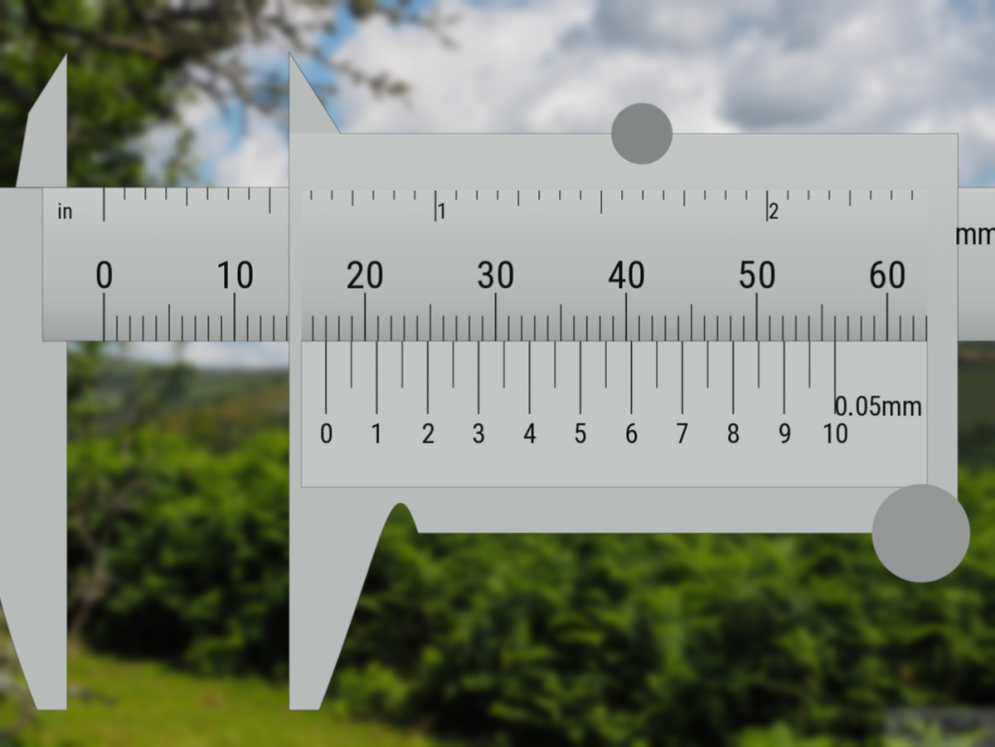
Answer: 17.0 mm
